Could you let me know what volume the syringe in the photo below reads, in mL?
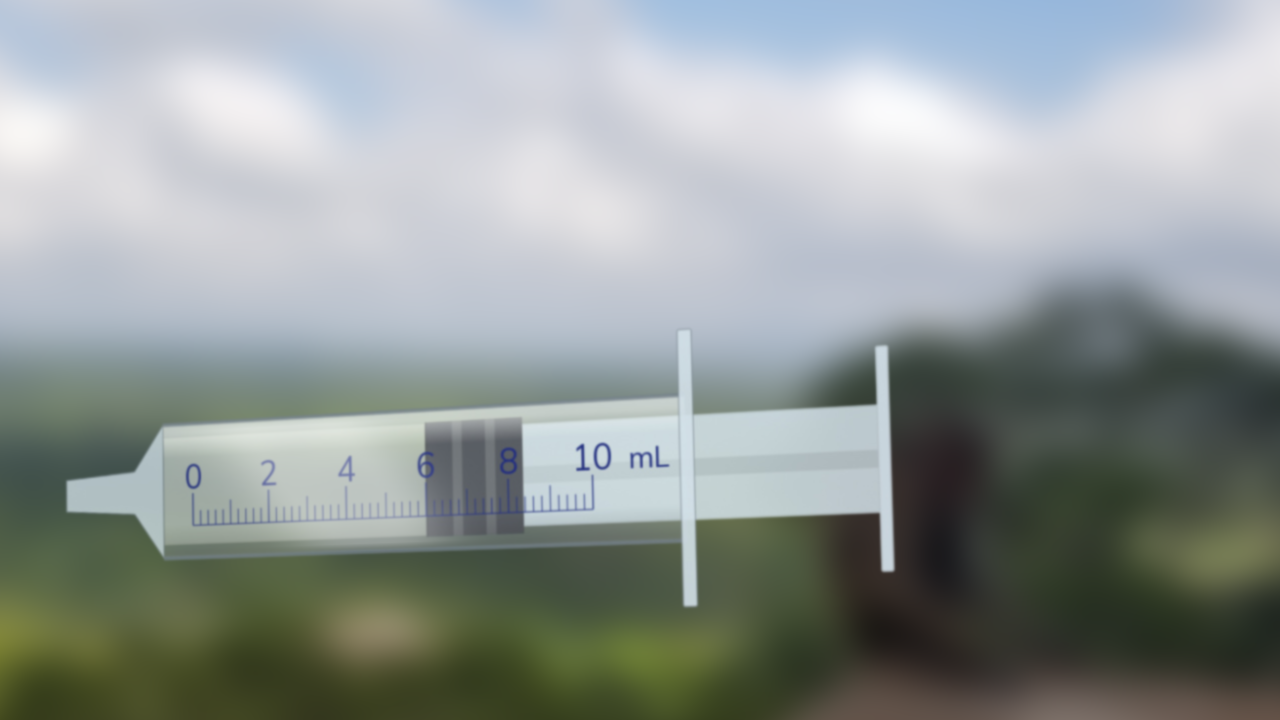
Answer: 6 mL
